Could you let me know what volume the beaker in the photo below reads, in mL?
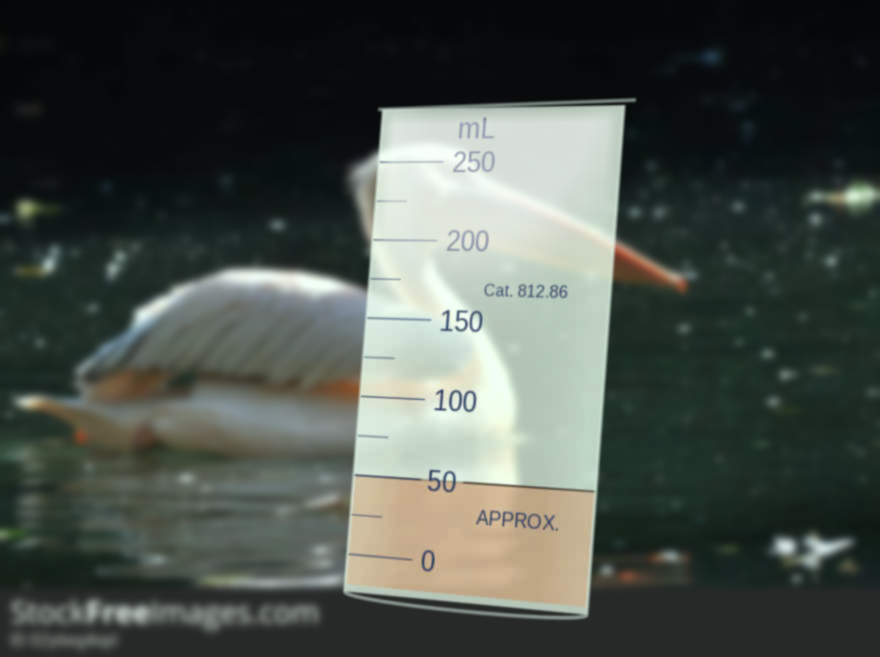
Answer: 50 mL
